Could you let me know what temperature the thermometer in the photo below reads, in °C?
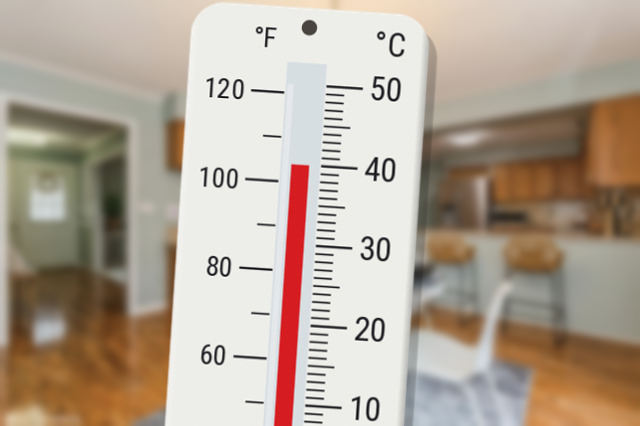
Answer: 40 °C
